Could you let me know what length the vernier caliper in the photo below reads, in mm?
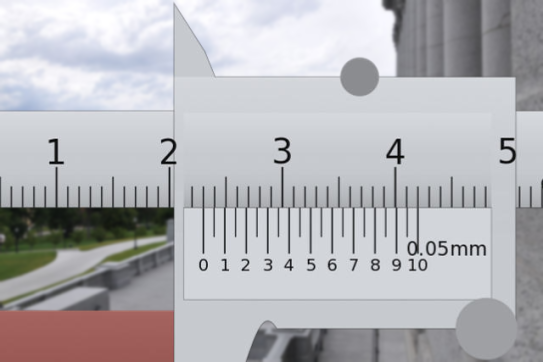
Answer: 23.0 mm
